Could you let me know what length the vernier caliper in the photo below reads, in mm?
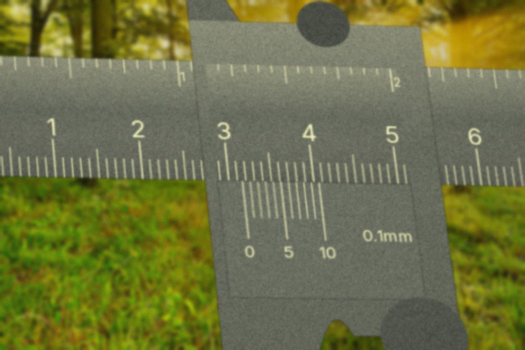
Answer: 31.6 mm
